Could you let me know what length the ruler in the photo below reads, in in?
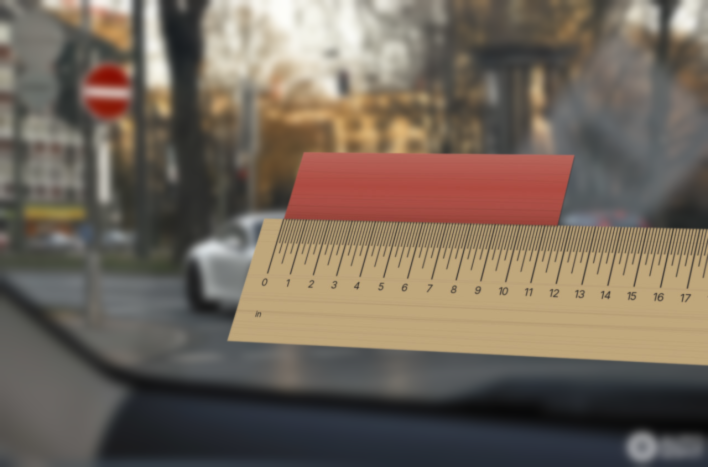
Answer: 11.5 in
